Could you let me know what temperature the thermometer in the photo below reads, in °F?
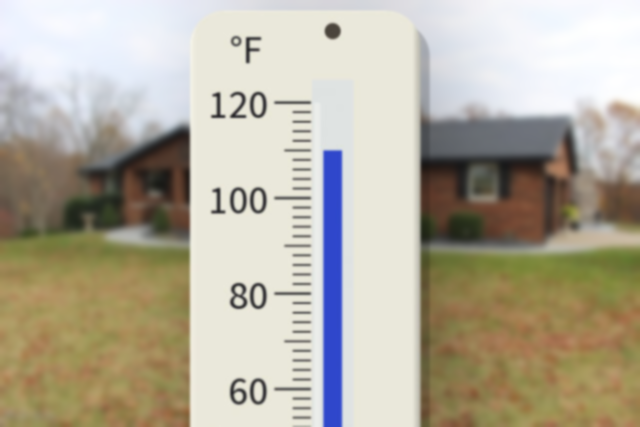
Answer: 110 °F
